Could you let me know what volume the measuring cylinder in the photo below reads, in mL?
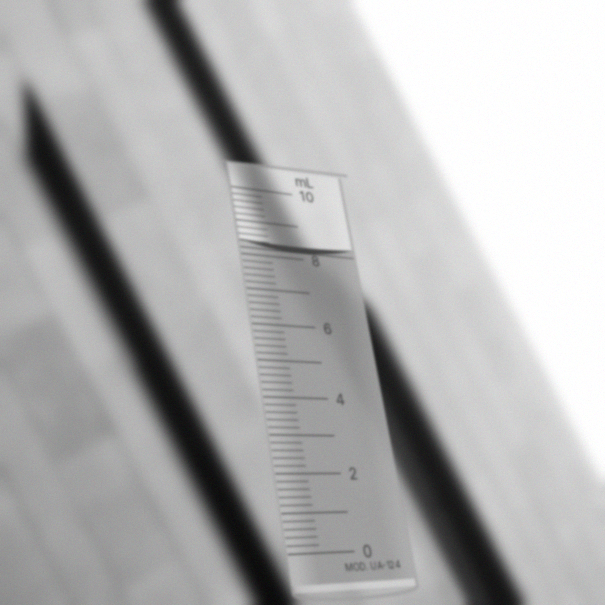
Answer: 8.2 mL
